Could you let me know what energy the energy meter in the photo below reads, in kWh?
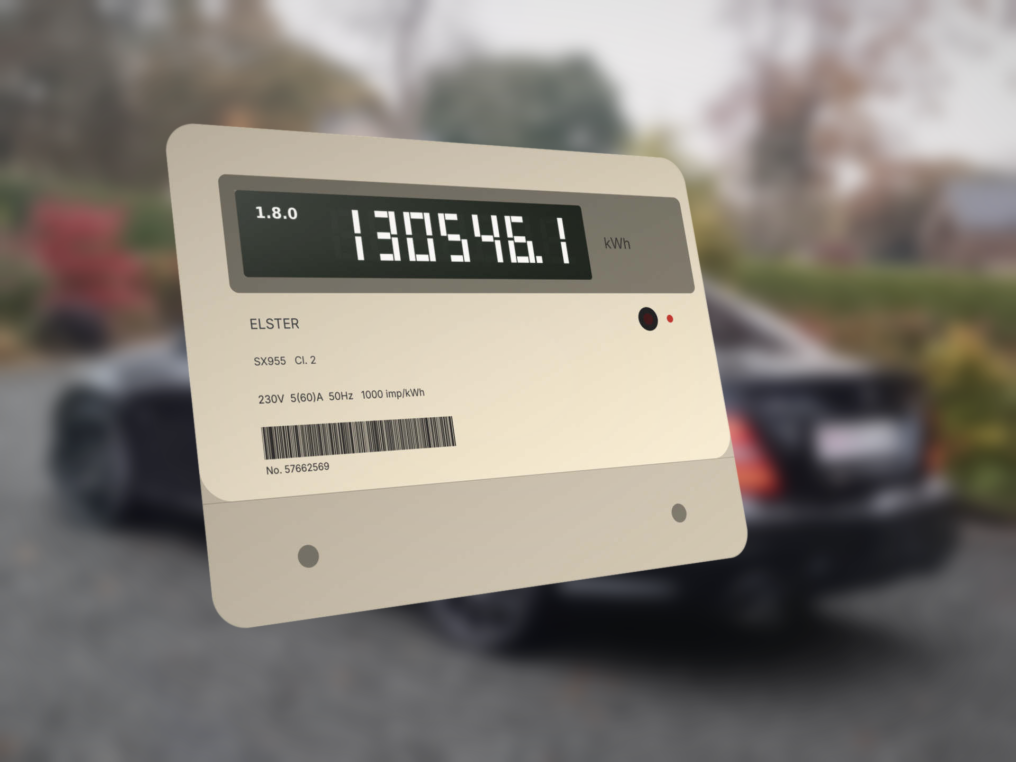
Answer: 130546.1 kWh
